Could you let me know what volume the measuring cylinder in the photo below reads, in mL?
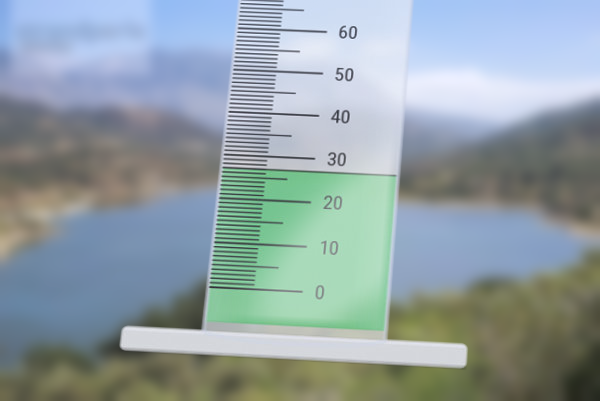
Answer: 27 mL
